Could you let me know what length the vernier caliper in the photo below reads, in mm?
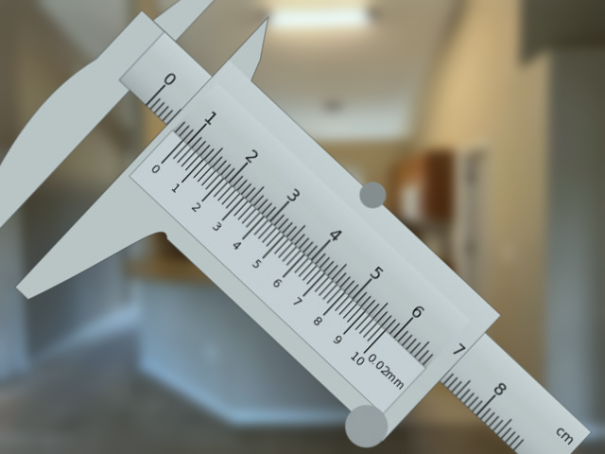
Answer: 9.0 mm
